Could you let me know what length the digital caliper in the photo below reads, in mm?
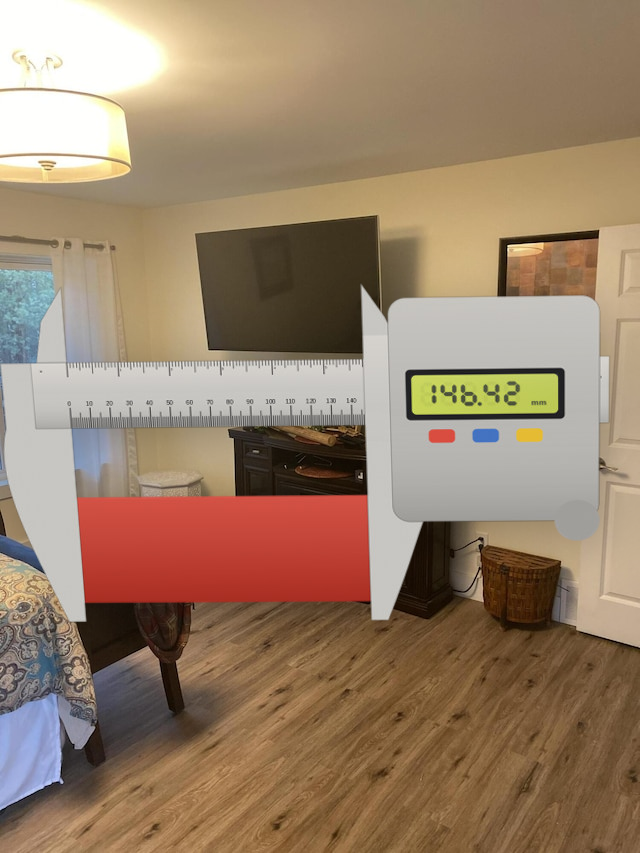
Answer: 146.42 mm
